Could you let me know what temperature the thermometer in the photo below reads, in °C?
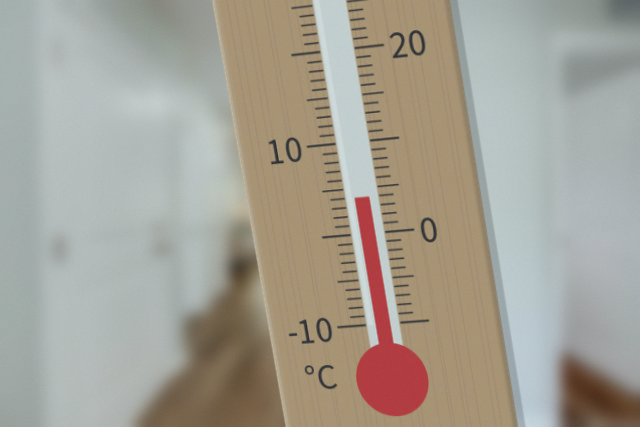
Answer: 4 °C
